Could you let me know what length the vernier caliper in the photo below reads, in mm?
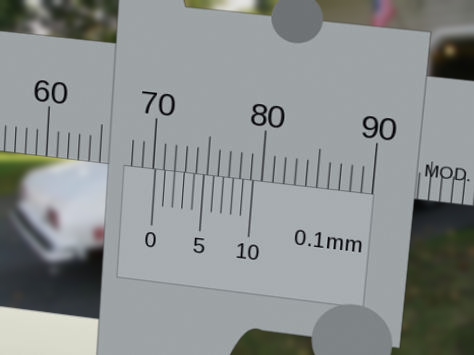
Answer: 70.2 mm
